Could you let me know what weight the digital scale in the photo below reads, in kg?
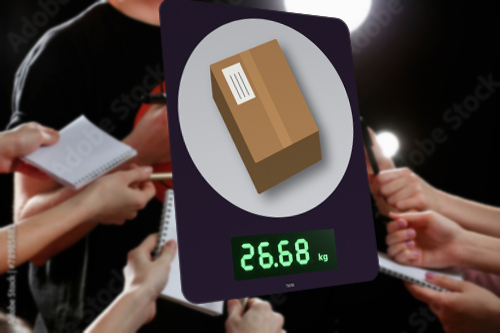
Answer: 26.68 kg
